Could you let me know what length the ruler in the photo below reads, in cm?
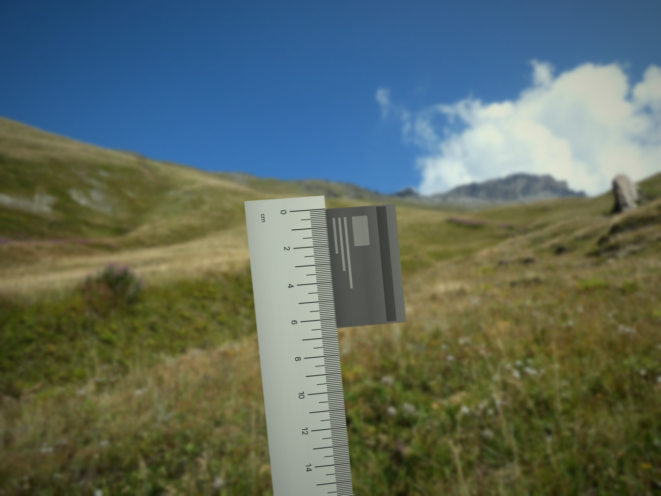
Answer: 6.5 cm
